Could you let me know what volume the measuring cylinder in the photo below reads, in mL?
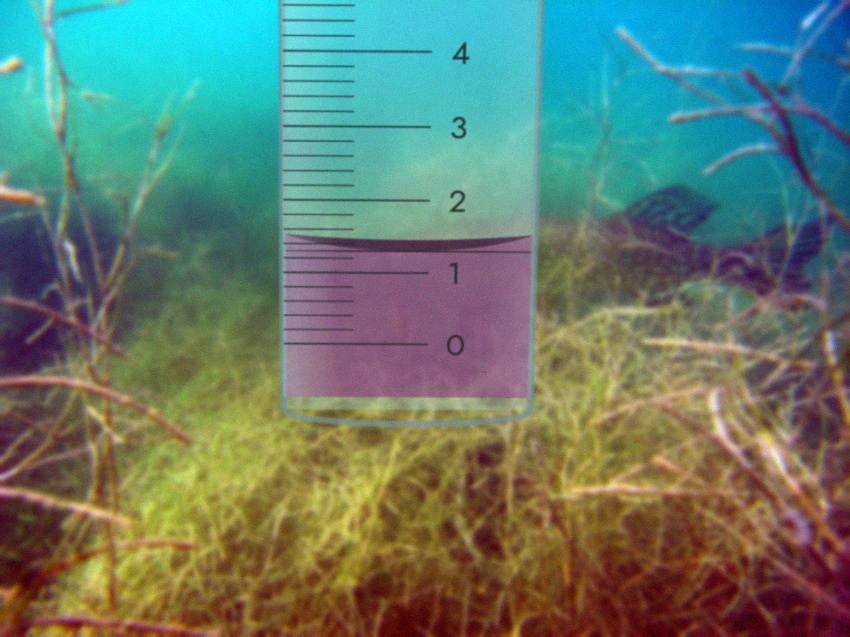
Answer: 1.3 mL
